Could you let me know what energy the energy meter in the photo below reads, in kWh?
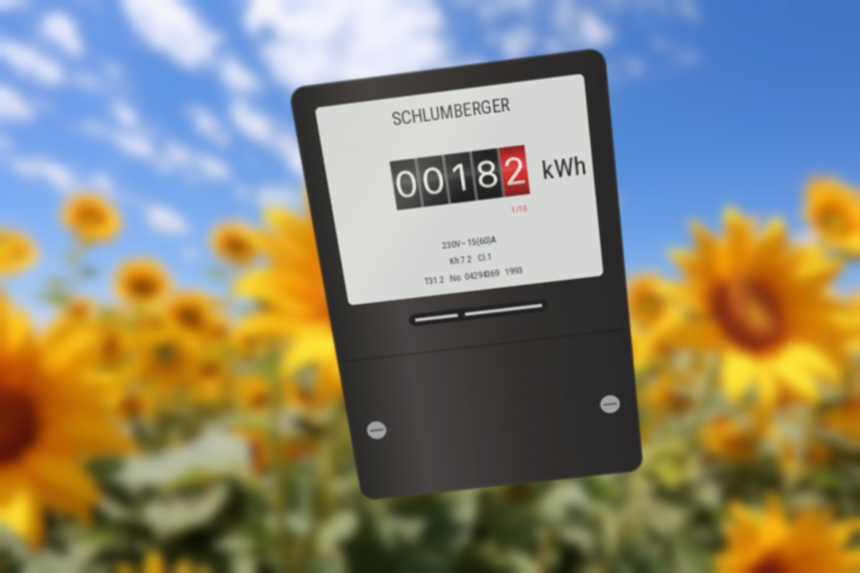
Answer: 18.2 kWh
